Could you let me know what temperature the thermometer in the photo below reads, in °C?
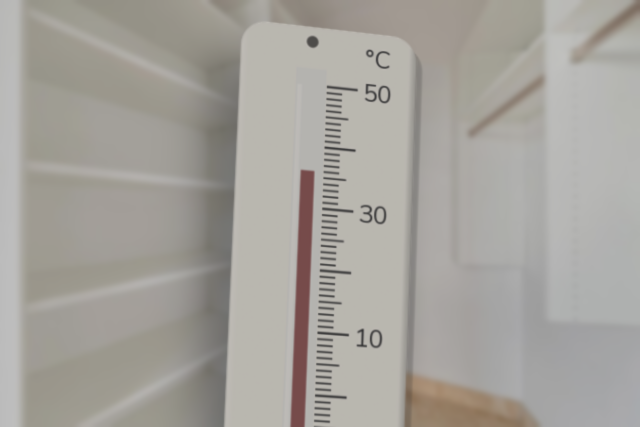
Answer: 36 °C
